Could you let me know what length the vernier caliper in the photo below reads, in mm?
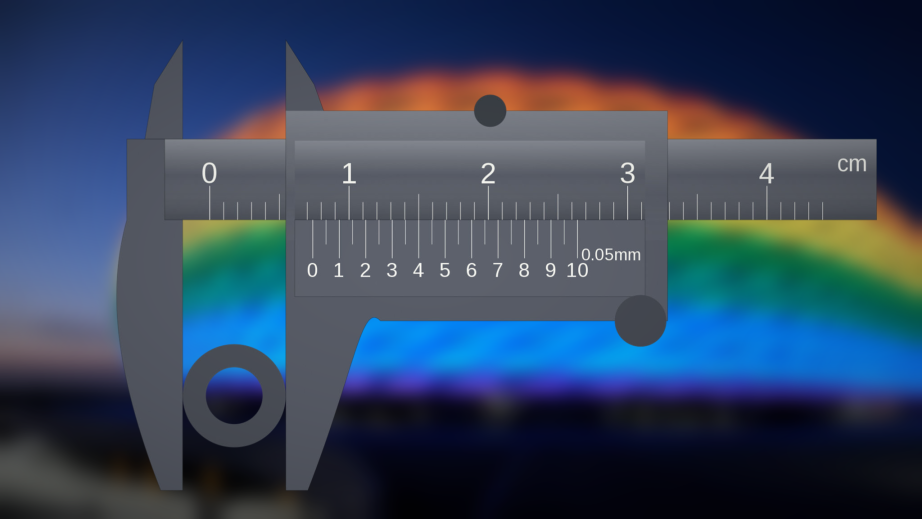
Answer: 7.4 mm
